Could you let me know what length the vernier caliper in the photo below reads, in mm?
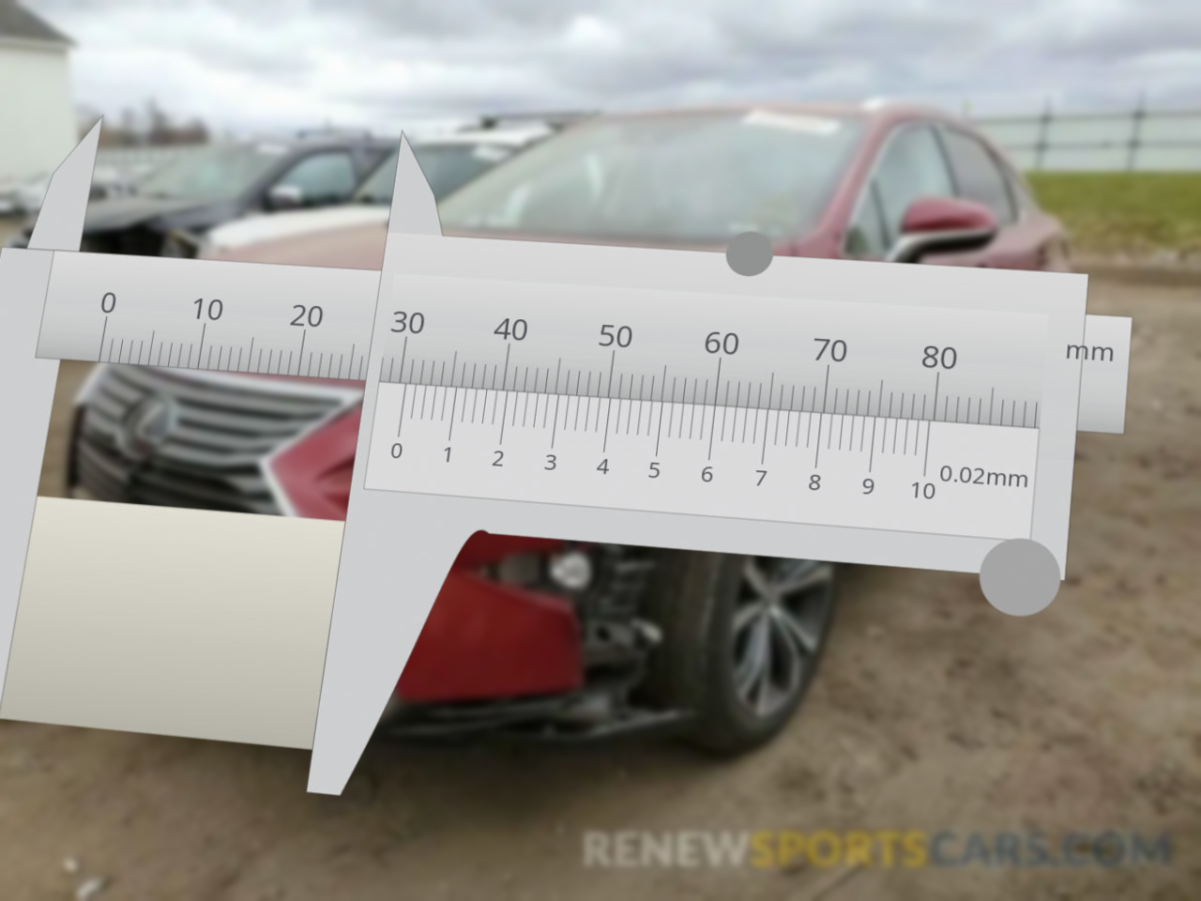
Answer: 30.6 mm
